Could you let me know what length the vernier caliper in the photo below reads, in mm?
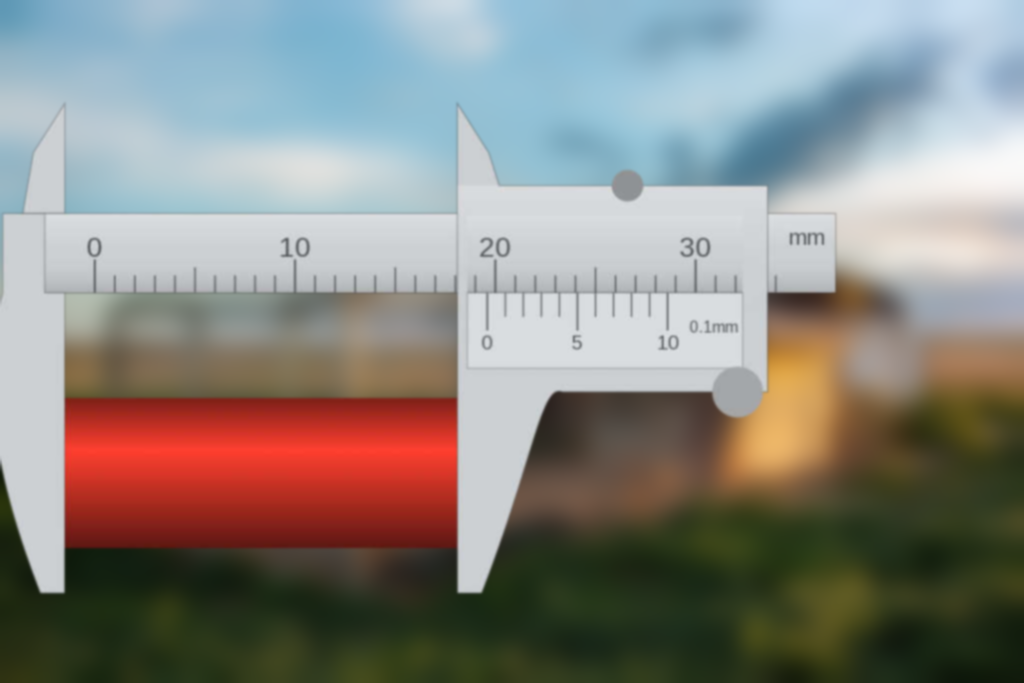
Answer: 19.6 mm
